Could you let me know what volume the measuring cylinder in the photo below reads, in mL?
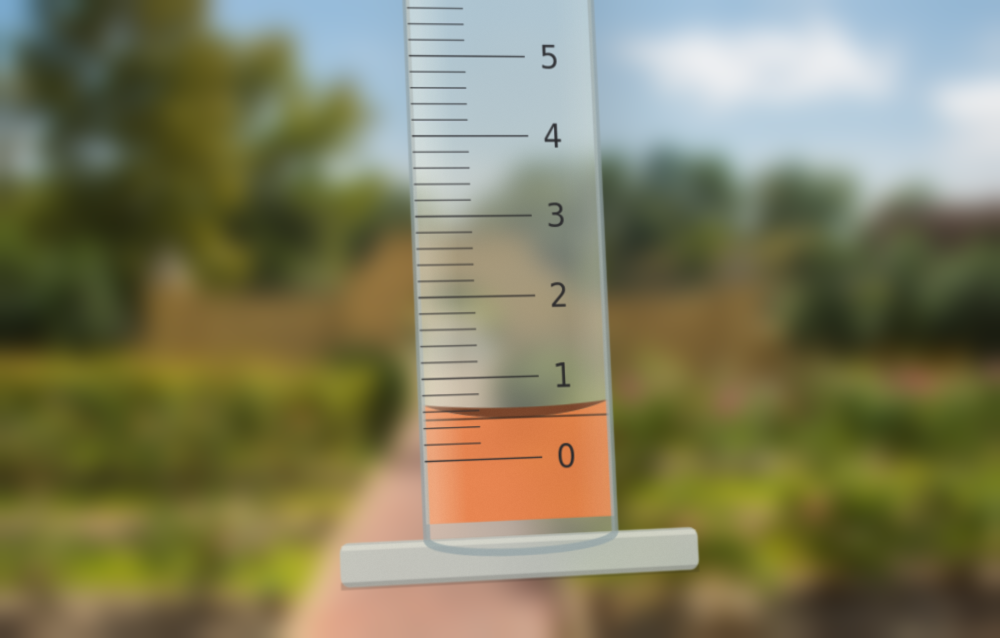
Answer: 0.5 mL
